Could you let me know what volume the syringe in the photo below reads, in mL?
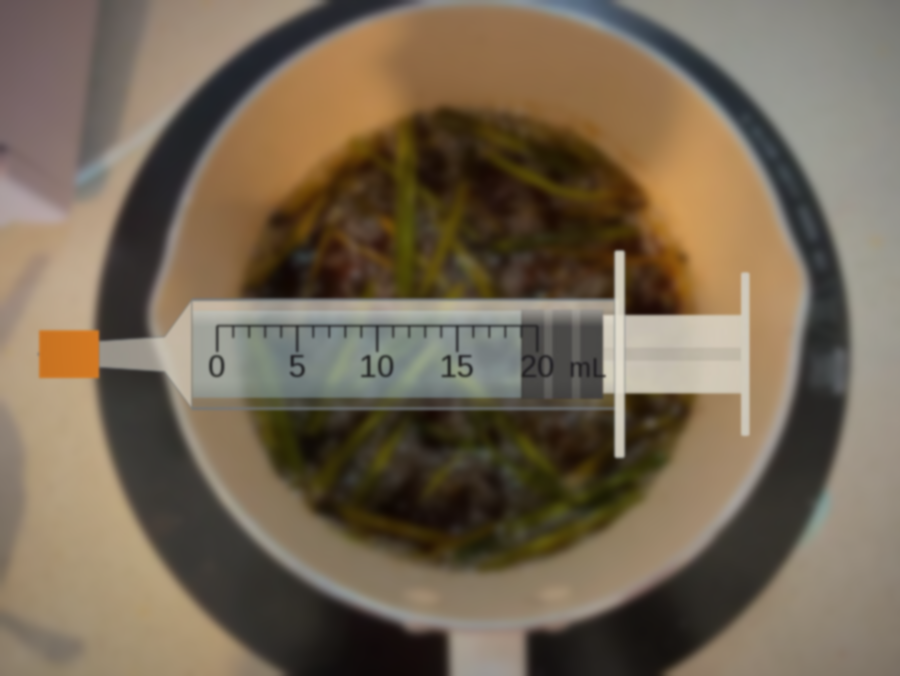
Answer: 19 mL
